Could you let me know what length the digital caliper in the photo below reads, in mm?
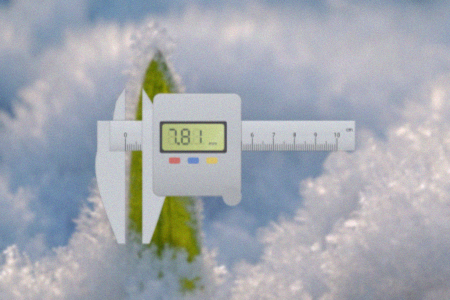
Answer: 7.81 mm
